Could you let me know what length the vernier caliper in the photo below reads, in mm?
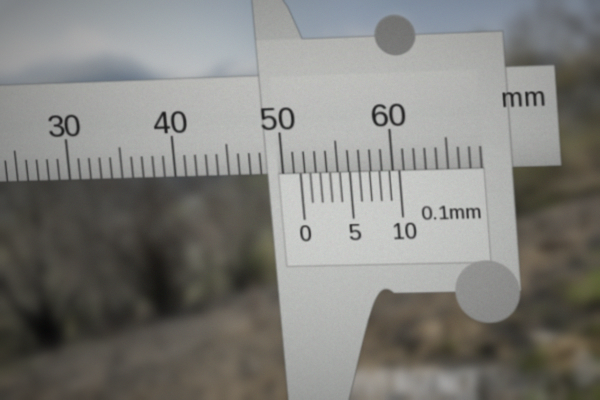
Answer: 51.6 mm
